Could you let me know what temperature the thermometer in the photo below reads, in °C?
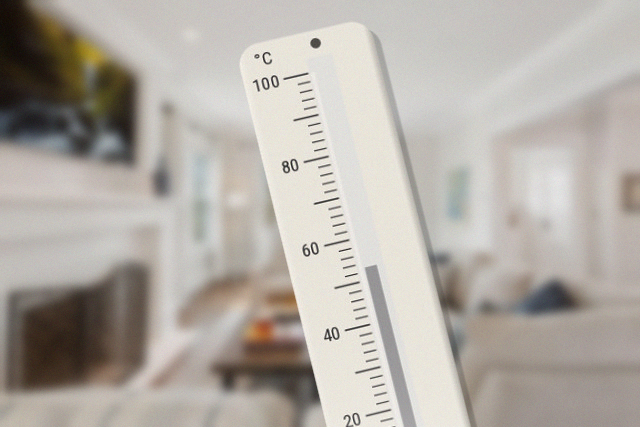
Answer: 53 °C
